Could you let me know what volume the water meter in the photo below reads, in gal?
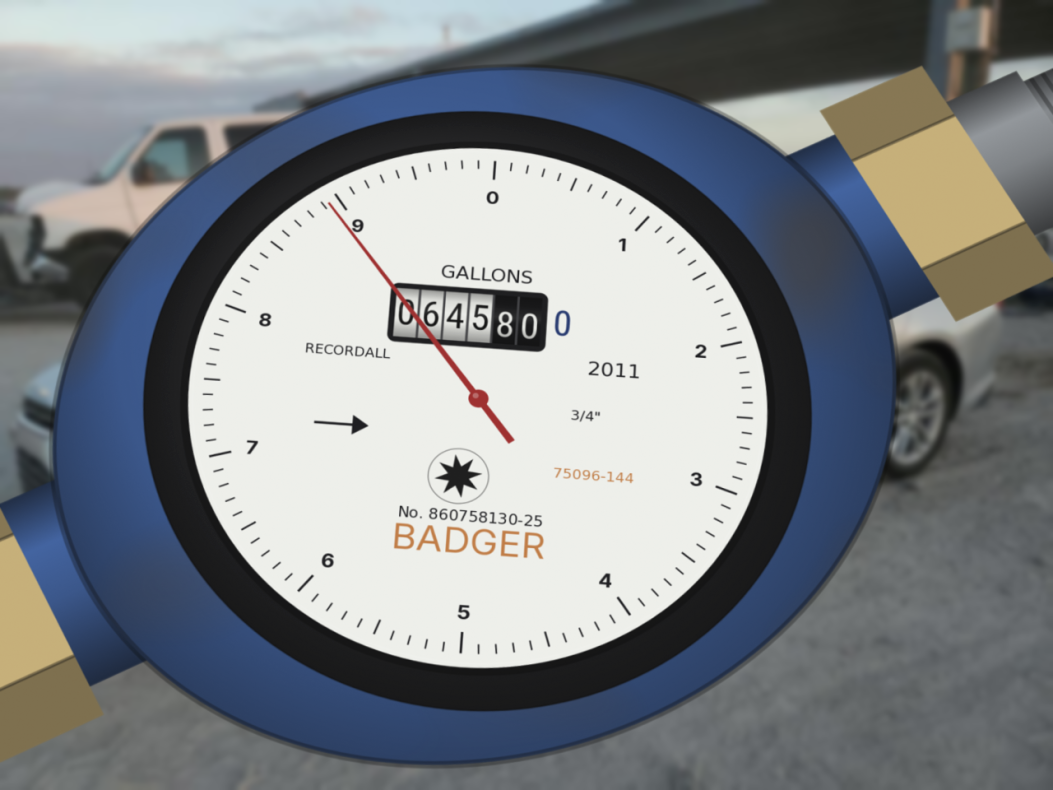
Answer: 645798.9 gal
